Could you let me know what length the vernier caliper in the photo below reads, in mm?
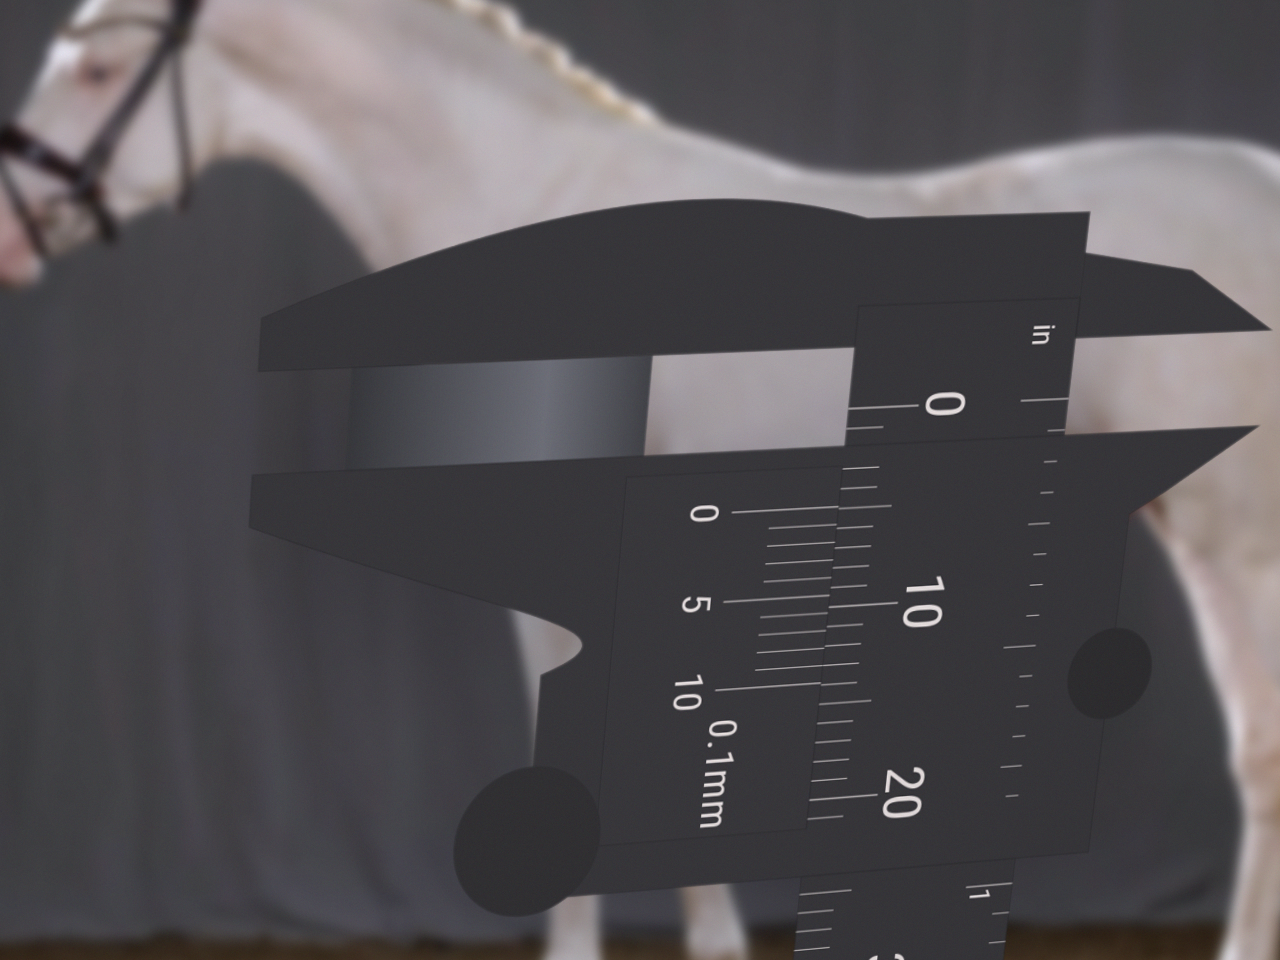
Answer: 4.9 mm
